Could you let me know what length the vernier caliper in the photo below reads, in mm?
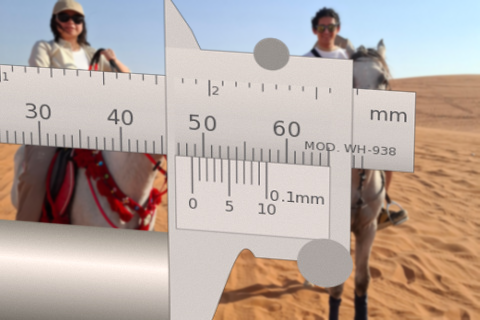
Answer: 48.6 mm
